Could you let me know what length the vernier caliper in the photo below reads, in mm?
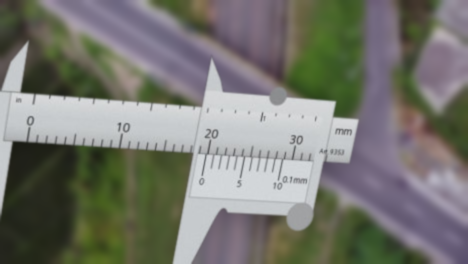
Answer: 19.8 mm
